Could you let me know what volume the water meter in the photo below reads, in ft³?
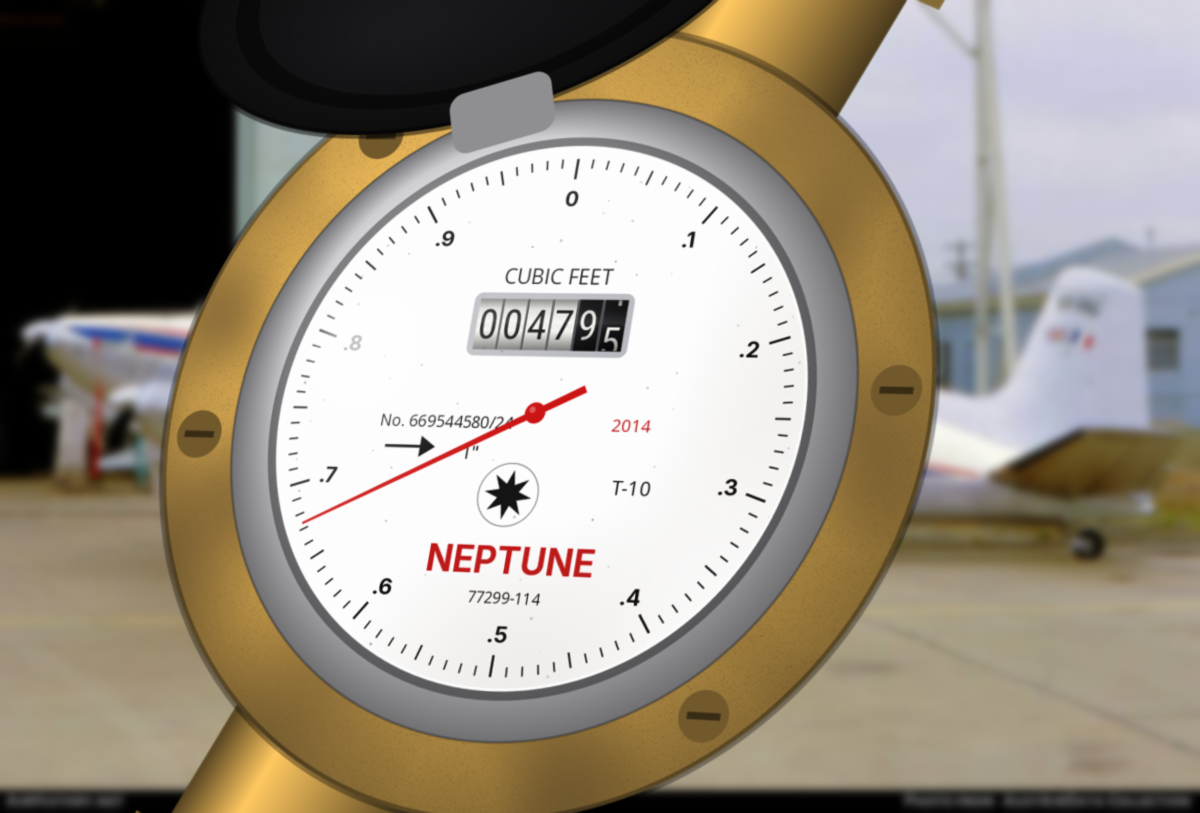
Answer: 4794.67 ft³
